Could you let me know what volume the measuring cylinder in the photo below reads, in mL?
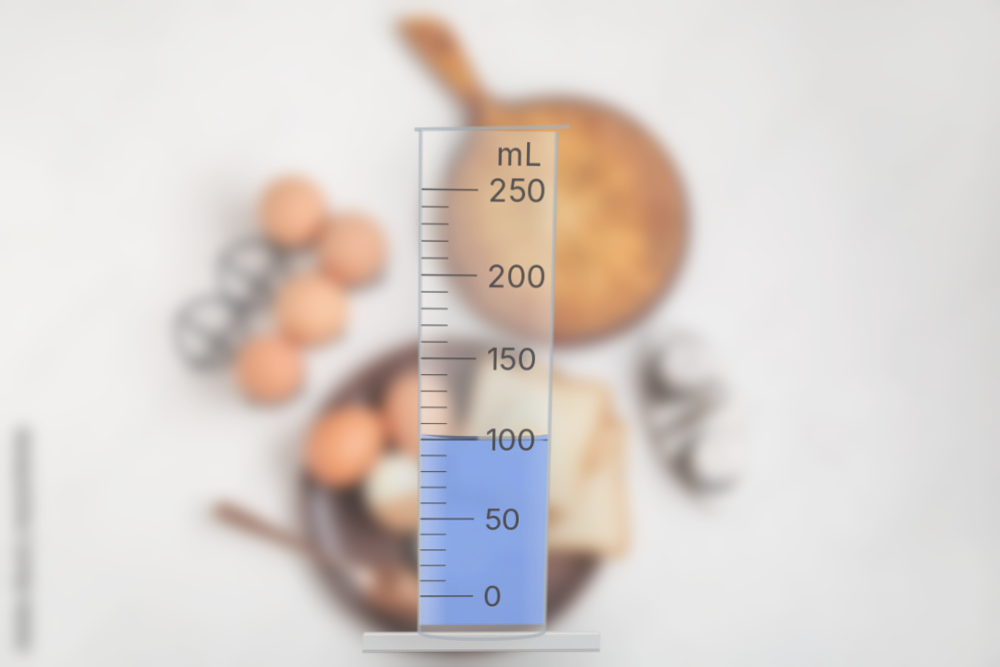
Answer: 100 mL
